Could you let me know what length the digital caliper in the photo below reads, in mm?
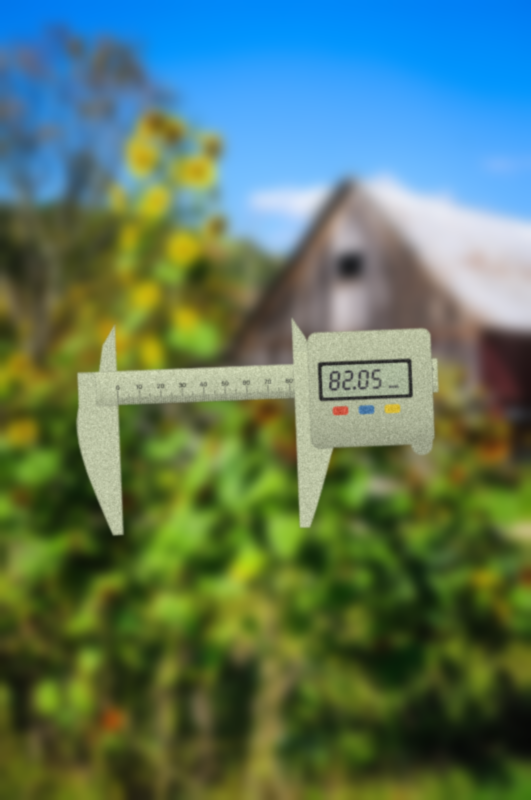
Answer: 82.05 mm
